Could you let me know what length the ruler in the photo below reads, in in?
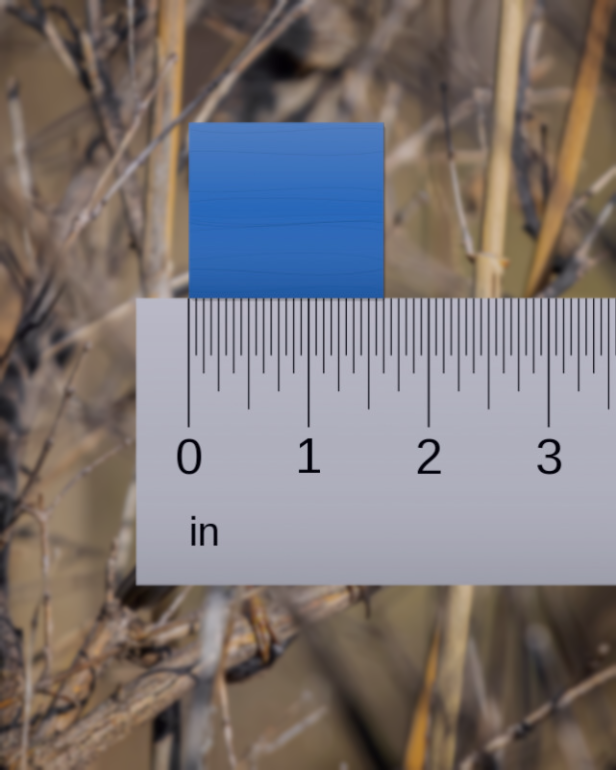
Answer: 1.625 in
